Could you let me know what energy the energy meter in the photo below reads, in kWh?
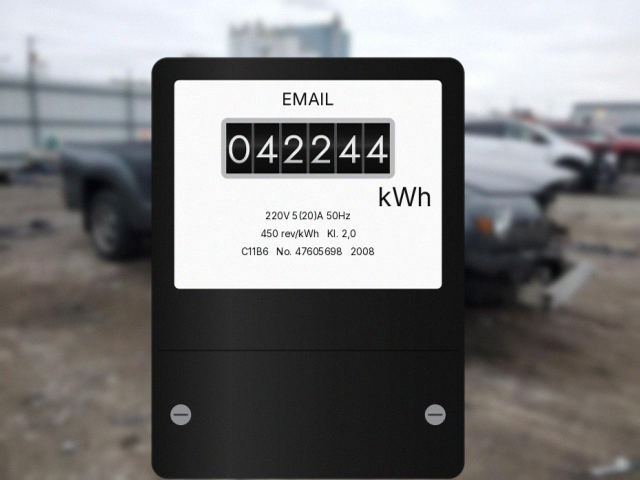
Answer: 42244 kWh
